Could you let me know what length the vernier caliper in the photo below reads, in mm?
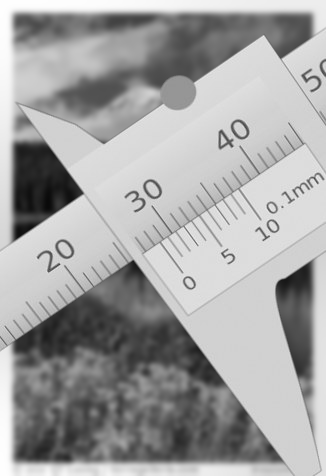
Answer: 28.6 mm
